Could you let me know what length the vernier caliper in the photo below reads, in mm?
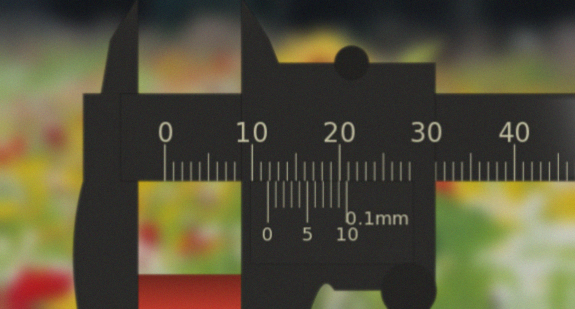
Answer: 11.8 mm
